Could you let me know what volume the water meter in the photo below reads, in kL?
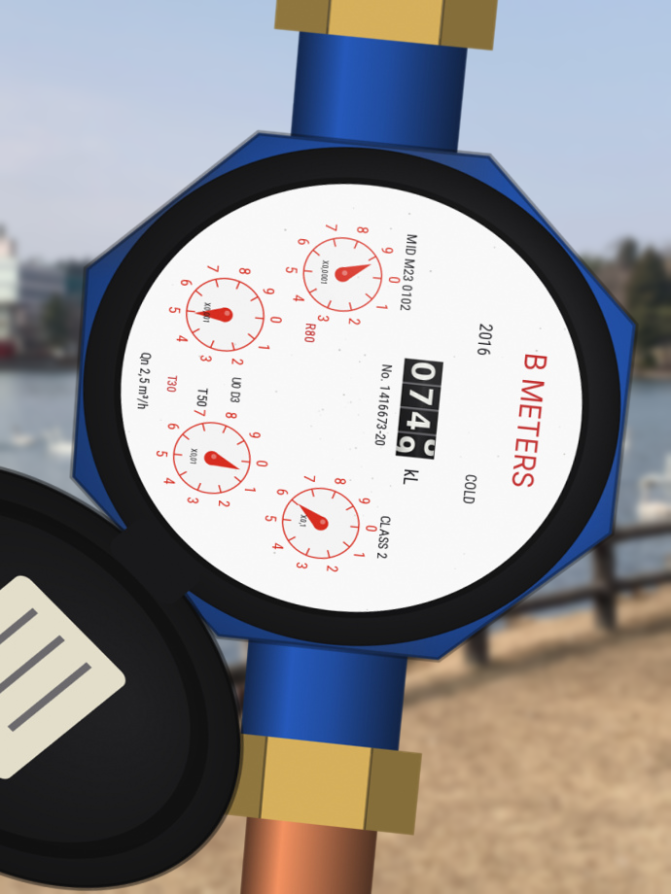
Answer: 748.6049 kL
